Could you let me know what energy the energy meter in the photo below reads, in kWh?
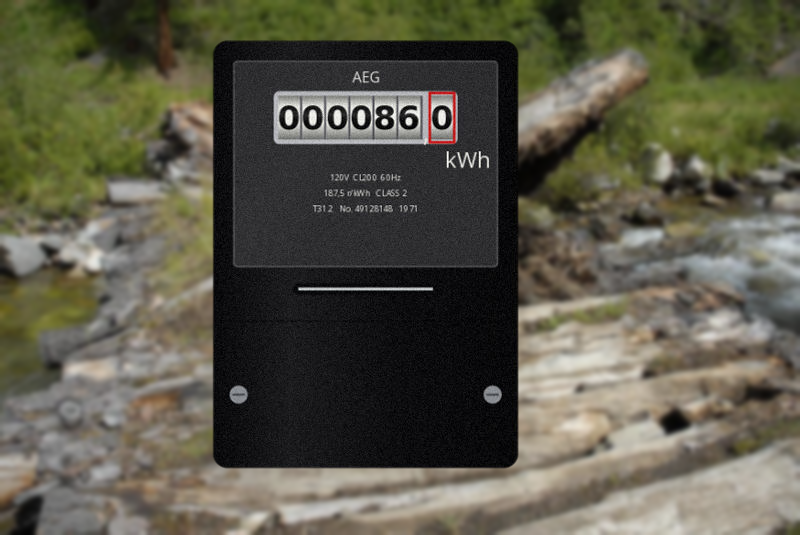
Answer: 86.0 kWh
